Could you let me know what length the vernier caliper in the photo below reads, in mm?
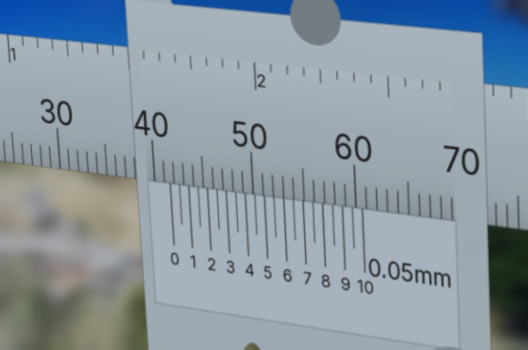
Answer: 41.6 mm
